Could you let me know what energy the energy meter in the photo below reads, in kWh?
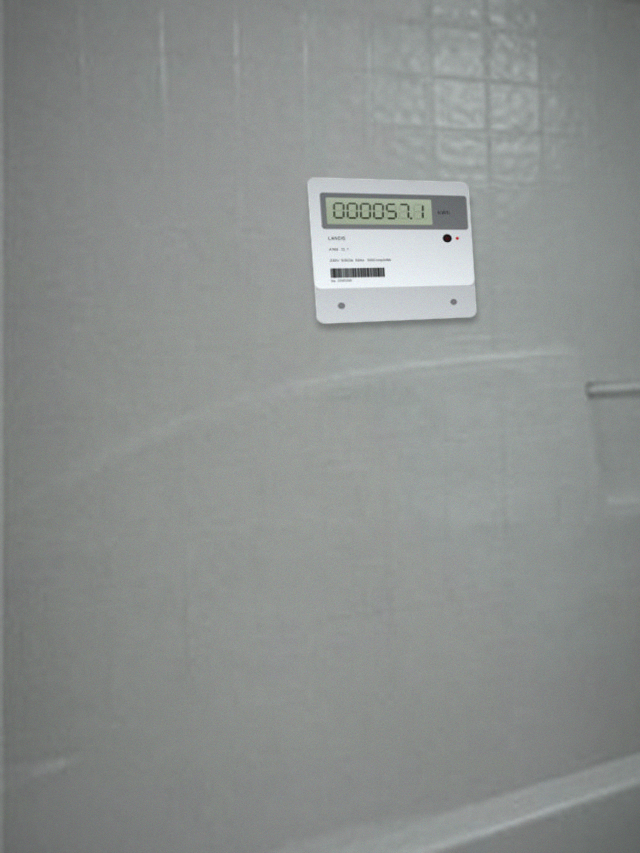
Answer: 57.1 kWh
